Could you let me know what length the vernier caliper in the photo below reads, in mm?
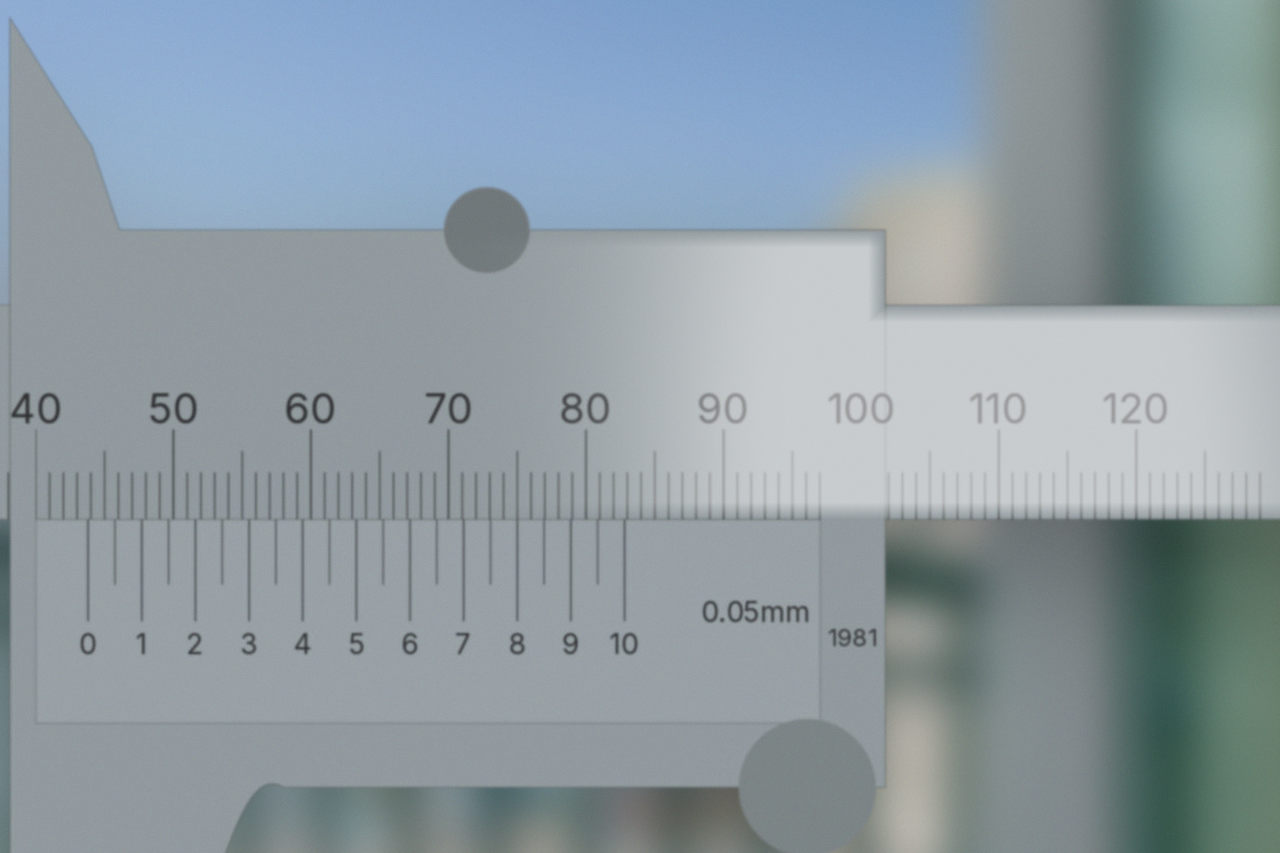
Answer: 43.8 mm
